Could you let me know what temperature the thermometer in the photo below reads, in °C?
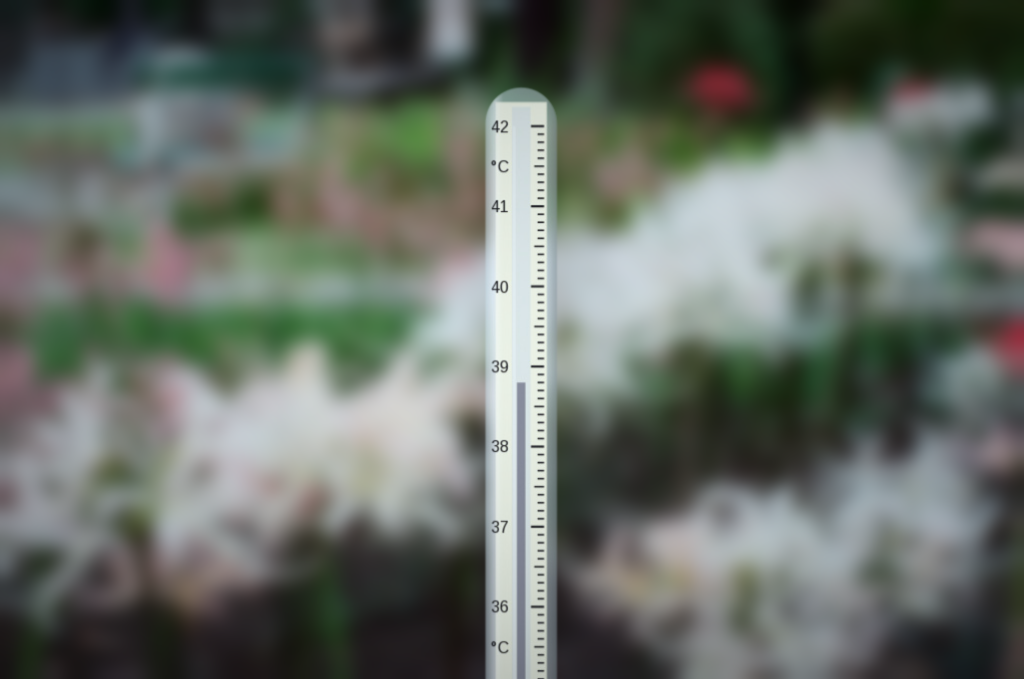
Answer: 38.8 °C
